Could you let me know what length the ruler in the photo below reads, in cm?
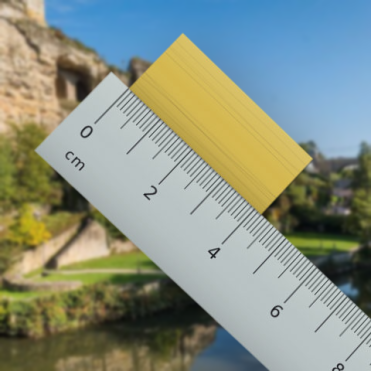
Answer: 4.2 cm
